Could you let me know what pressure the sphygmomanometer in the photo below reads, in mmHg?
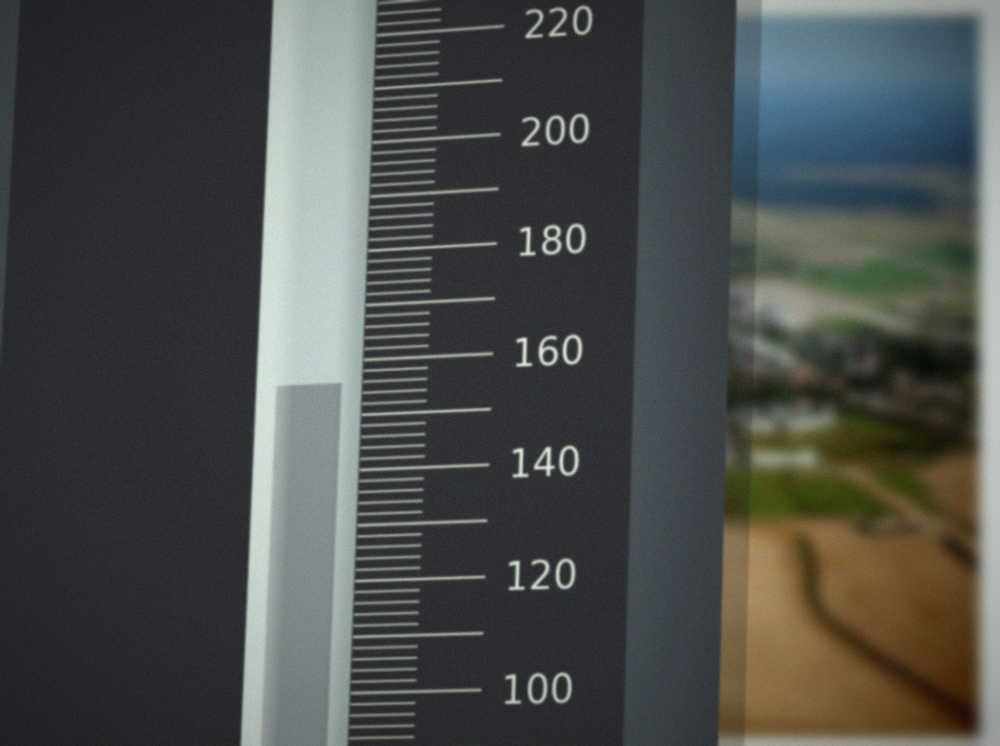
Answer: 156 mmHg
